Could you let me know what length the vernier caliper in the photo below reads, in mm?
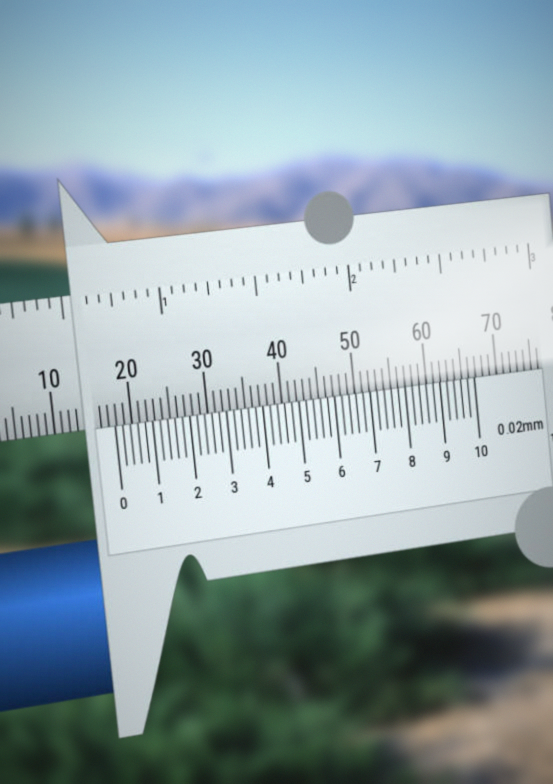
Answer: 17.8 mm
